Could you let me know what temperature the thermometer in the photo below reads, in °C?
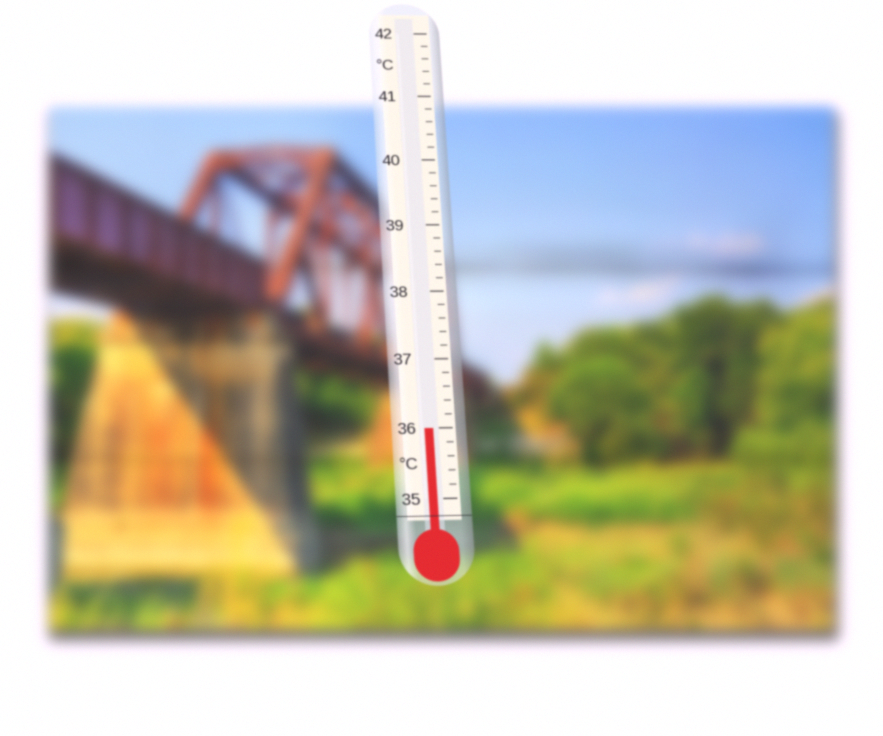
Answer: 36 °C
